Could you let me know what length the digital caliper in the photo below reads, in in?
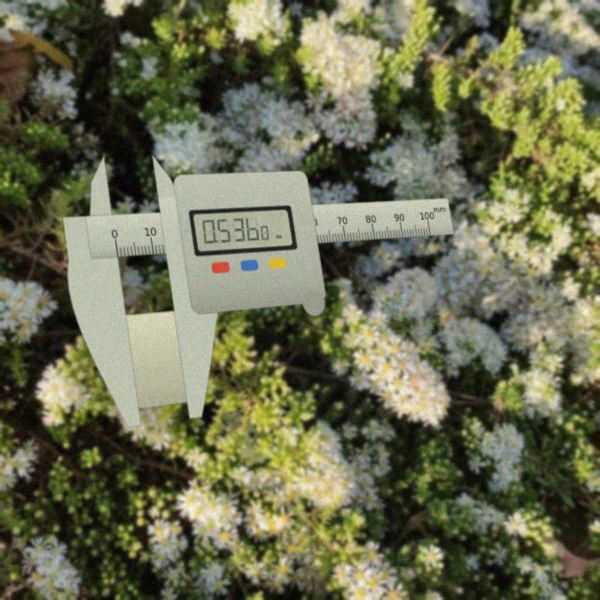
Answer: 0.5360 in
